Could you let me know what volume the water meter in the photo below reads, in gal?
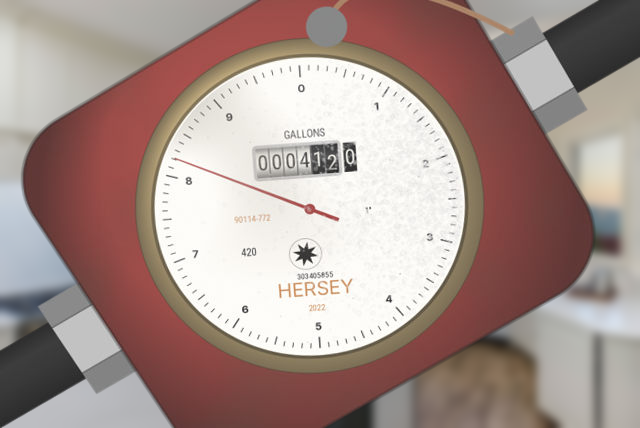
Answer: 4118.2 gal
